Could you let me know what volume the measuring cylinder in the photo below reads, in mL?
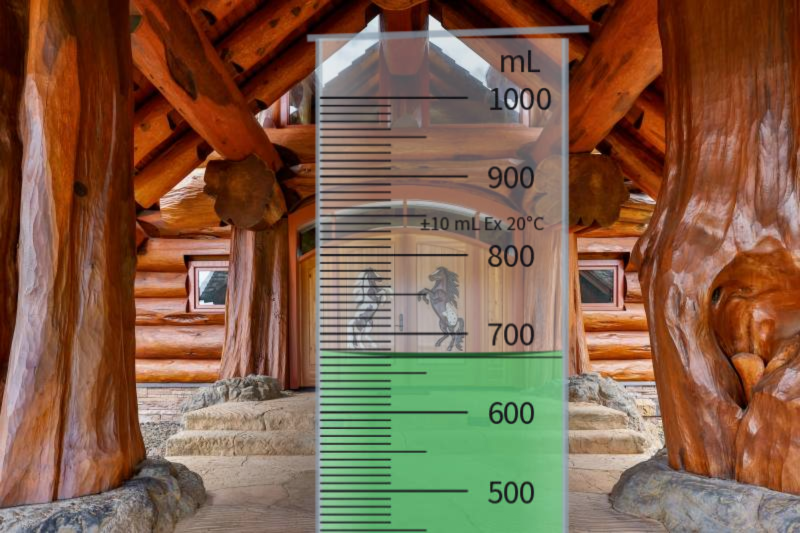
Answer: 670 mL
